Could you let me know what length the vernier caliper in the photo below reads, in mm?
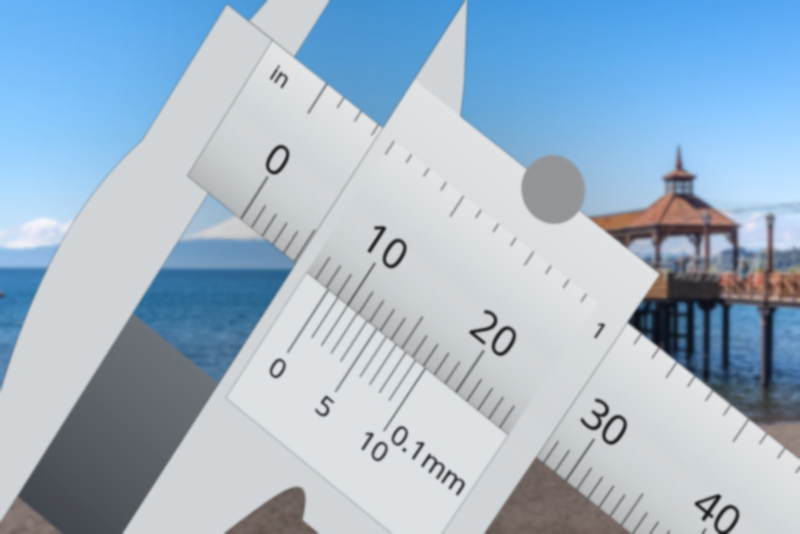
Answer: 8.2 mm
